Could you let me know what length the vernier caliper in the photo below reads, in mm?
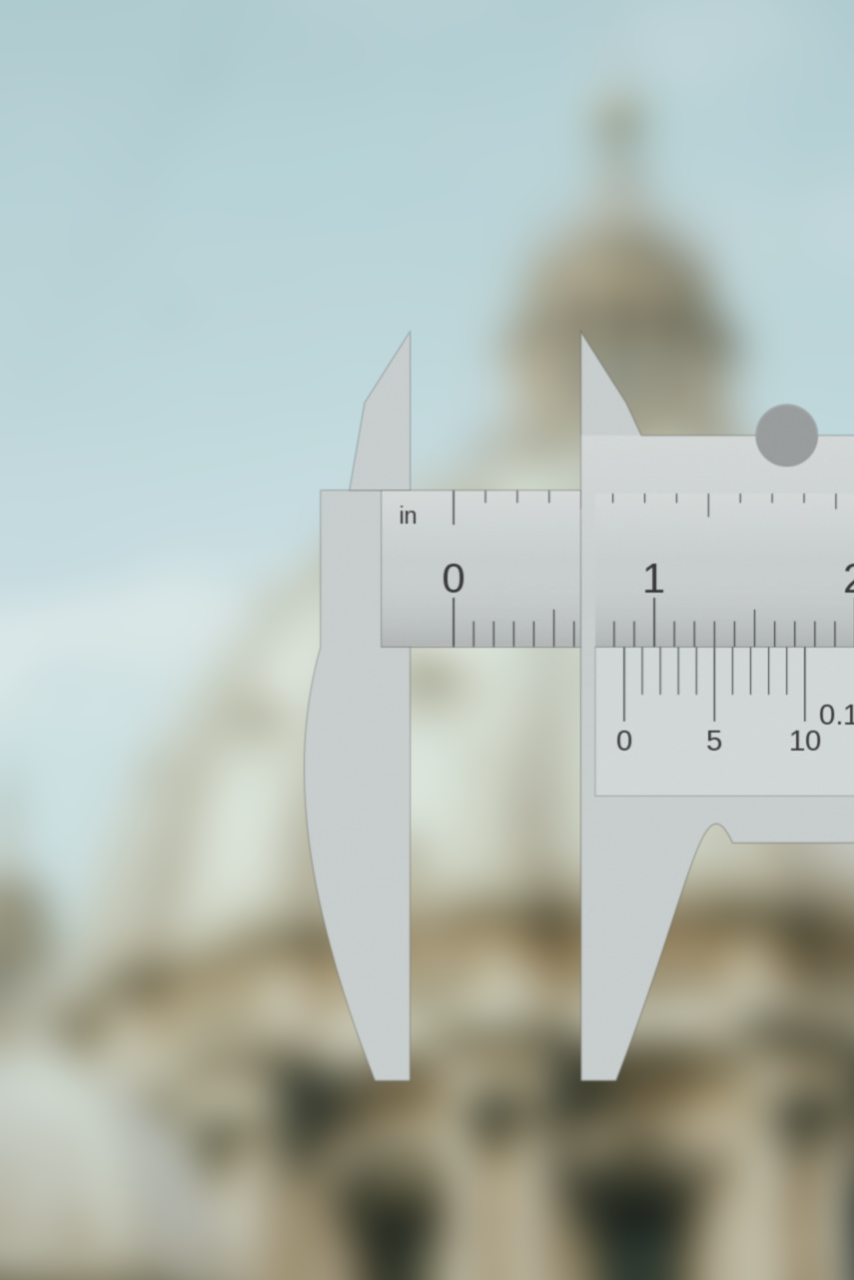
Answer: 8.5 mm
